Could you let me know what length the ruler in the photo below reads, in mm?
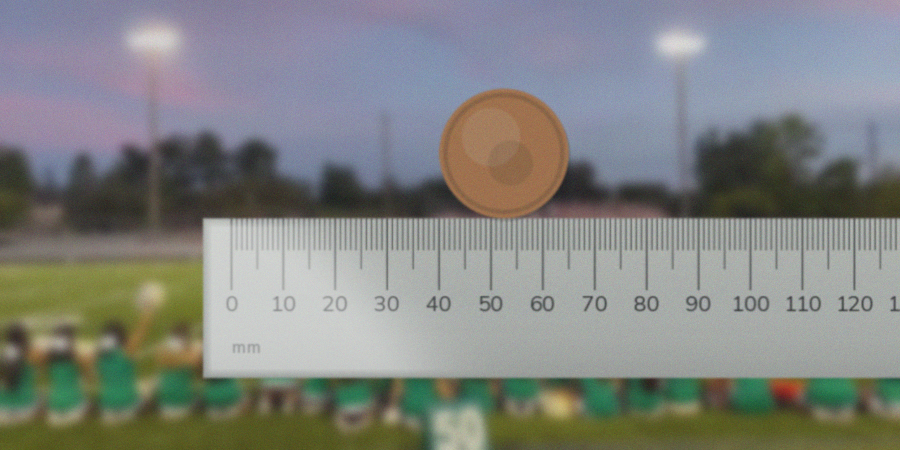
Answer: 25 mm
